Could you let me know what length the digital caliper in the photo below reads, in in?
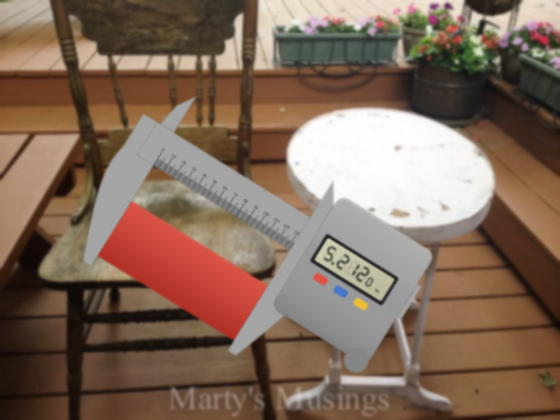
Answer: 5.2120 in
